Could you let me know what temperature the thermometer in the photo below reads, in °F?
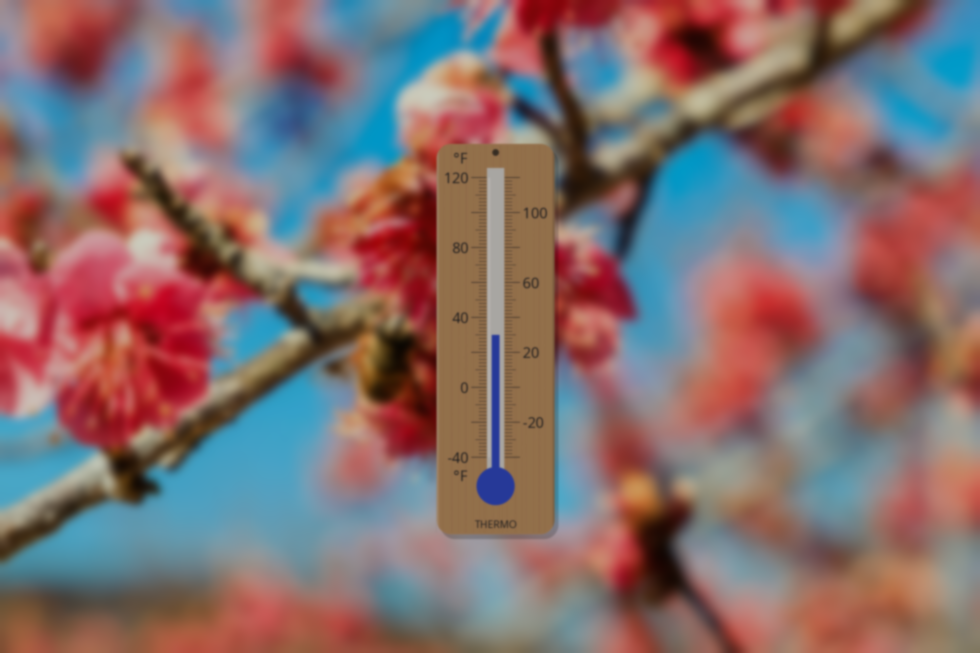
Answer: 30 °F
